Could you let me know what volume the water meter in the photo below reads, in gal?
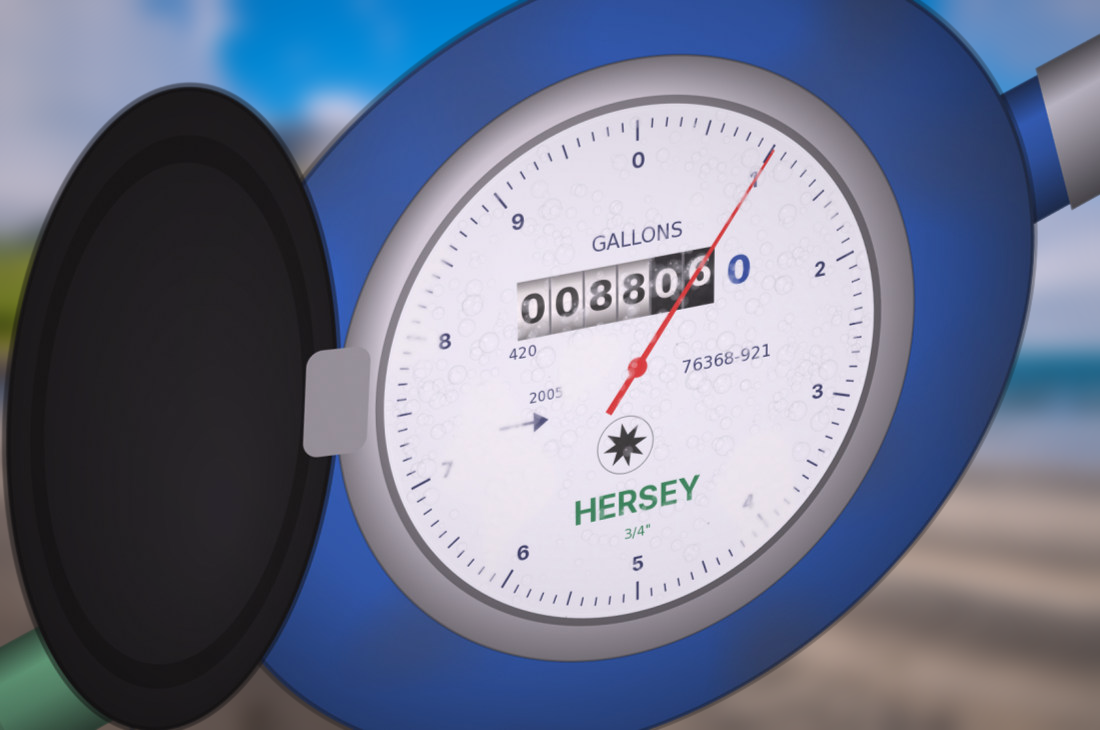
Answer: 88061.0 gal
